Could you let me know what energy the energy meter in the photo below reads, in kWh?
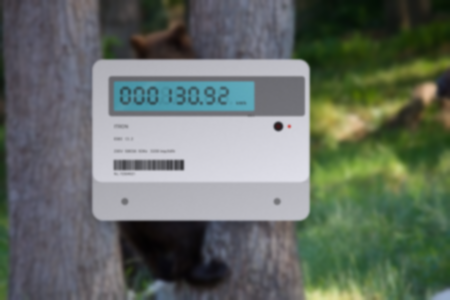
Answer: 130.92 kWh
